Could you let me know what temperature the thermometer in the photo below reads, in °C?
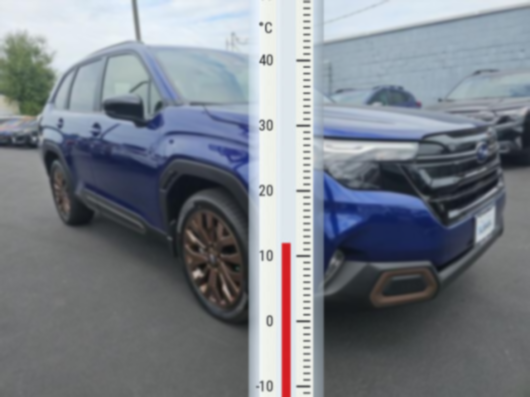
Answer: 12 °C
